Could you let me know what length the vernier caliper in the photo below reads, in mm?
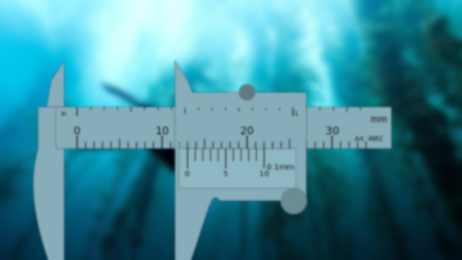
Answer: 13.0 mm
